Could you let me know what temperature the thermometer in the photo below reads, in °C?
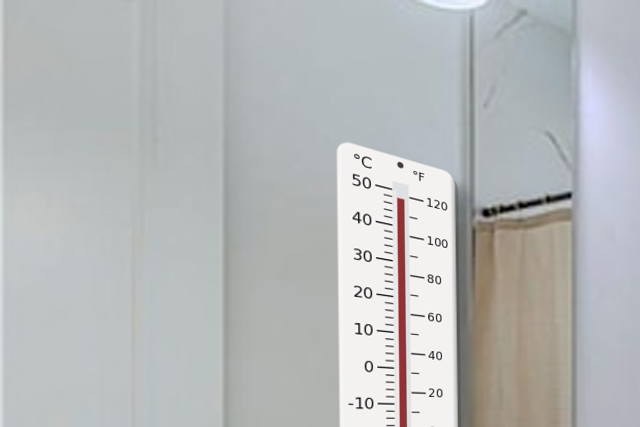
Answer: 48 °C
